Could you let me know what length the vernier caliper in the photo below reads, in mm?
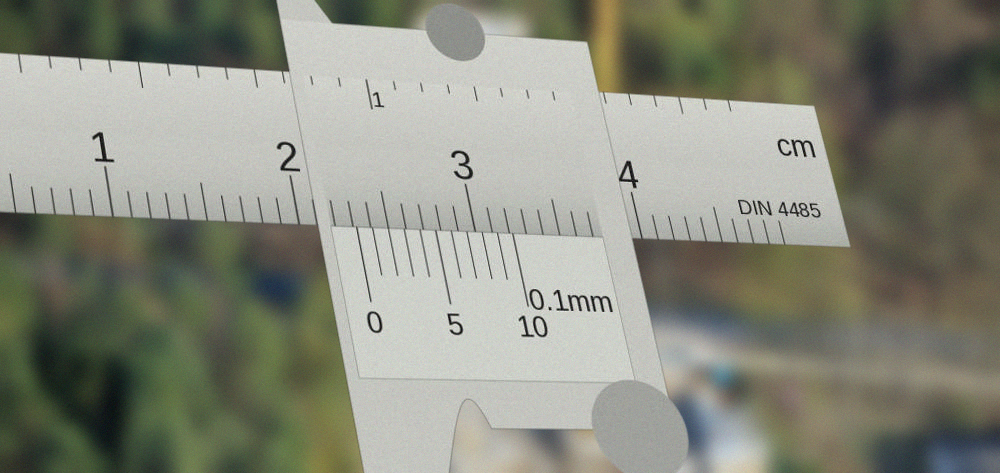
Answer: 23.2 mm
